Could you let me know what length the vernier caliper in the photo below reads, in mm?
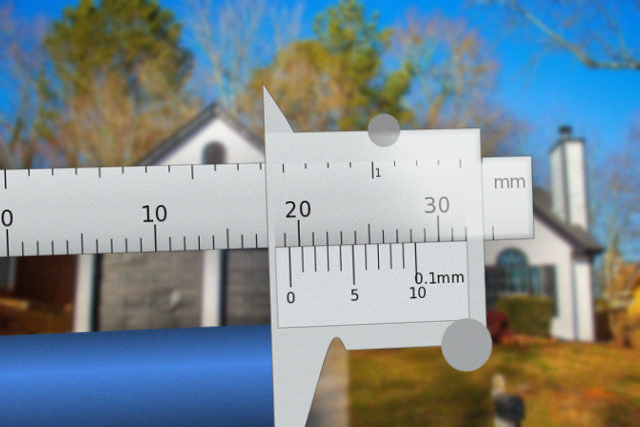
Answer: 19.3 mm
